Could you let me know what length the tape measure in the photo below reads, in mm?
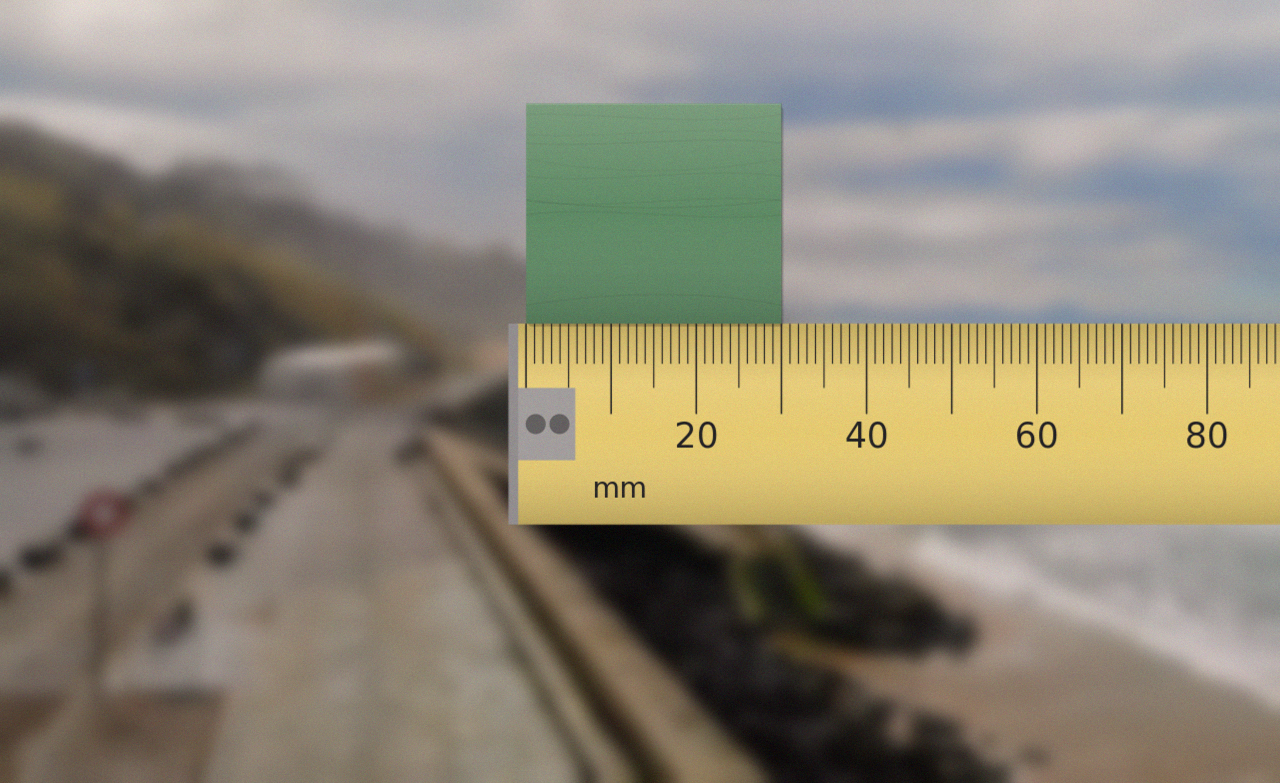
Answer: 30 mm
